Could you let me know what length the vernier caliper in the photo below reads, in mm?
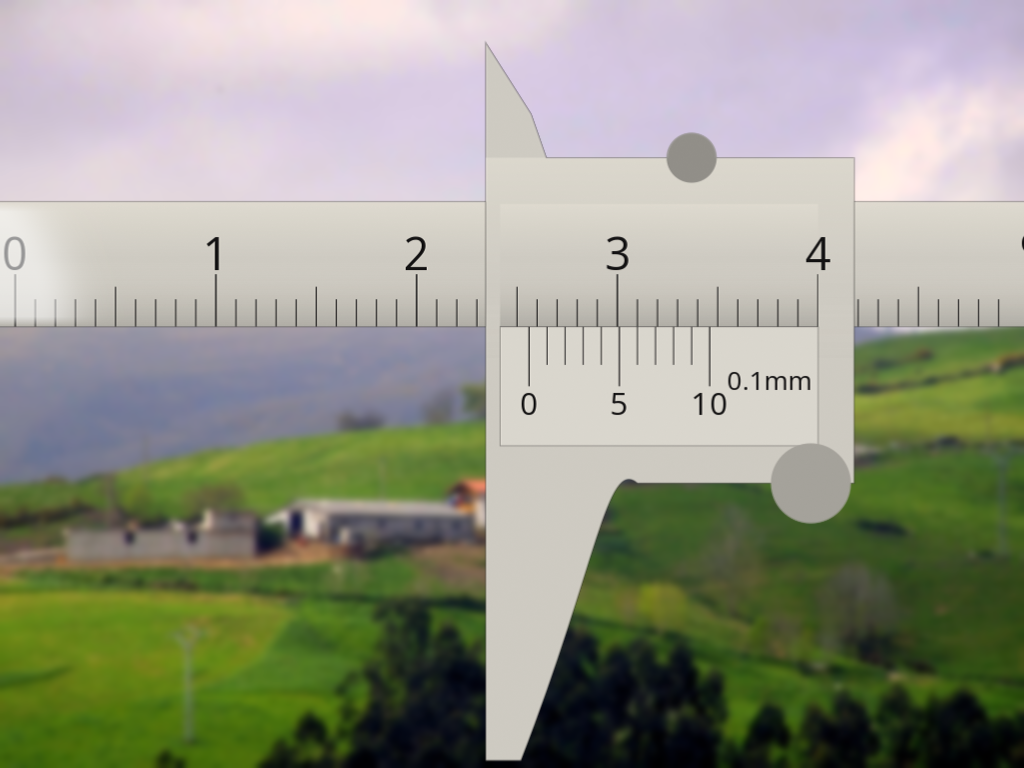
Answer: 25.6 mm
